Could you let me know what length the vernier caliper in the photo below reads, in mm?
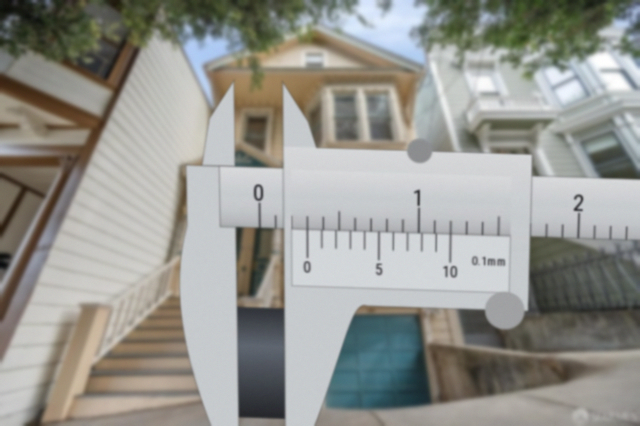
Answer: 3.0 mm
